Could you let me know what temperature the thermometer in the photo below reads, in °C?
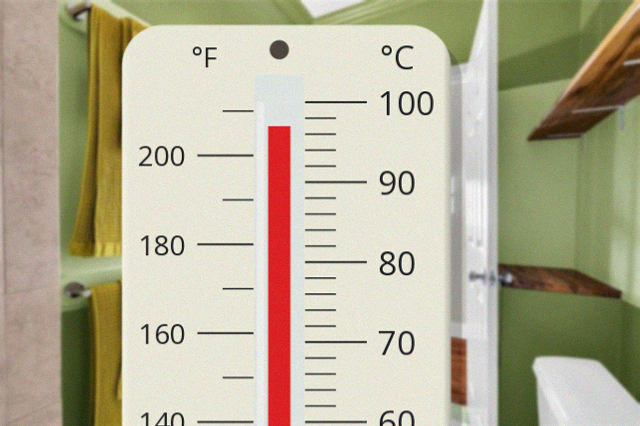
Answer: 97 °C
